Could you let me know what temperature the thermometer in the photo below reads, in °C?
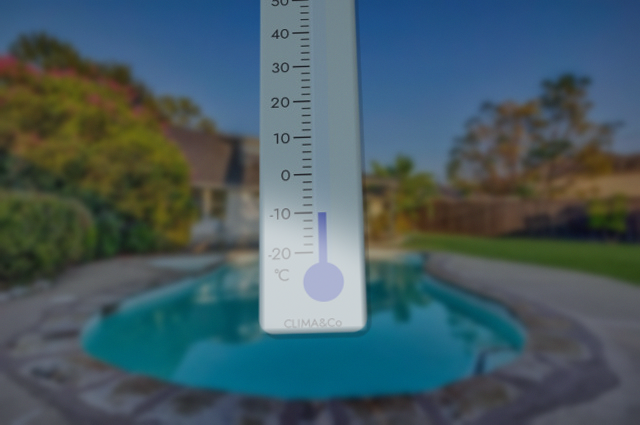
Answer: -10 °C
